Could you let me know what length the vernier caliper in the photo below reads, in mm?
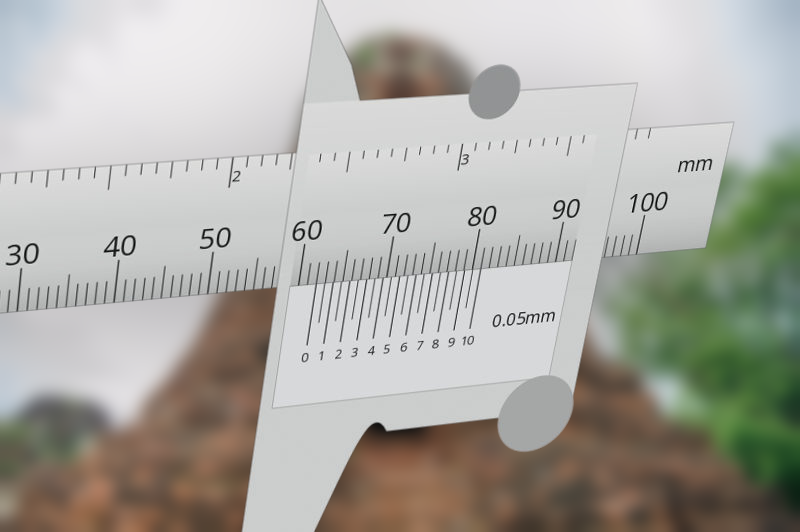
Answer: 62.0 mm
